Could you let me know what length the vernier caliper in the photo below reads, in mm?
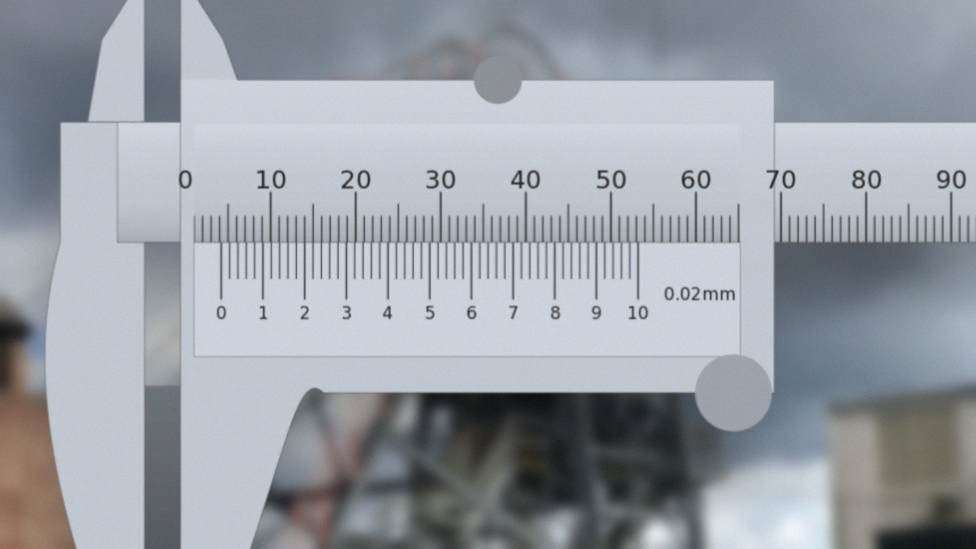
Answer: 4.2 mm
